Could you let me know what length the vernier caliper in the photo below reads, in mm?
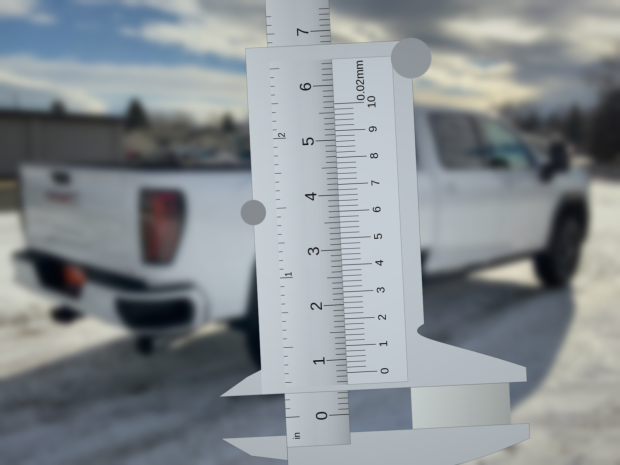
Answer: 7.6 mm
